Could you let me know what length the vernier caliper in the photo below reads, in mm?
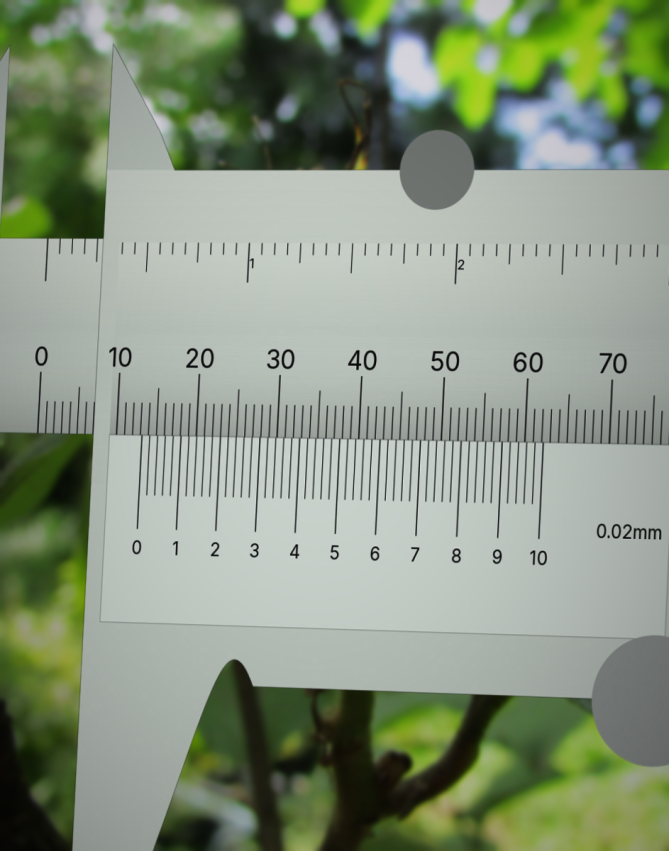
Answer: 13.2 mm
